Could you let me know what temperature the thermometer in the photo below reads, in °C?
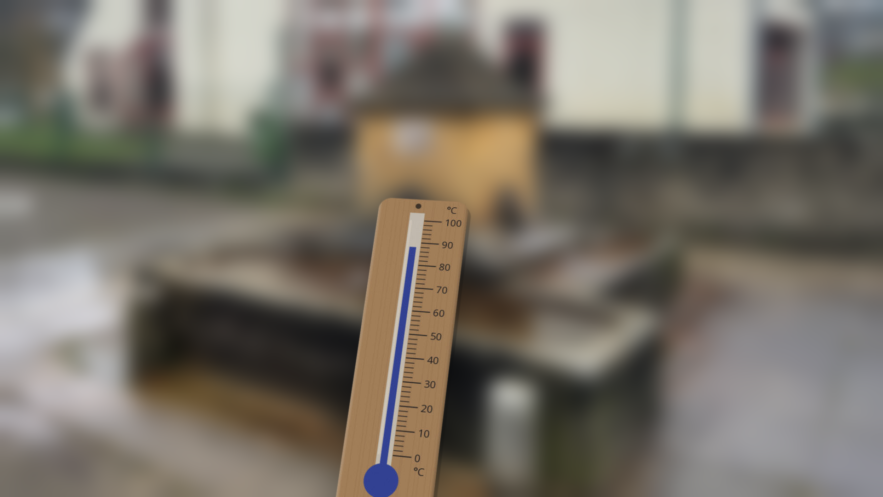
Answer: 88 °C
